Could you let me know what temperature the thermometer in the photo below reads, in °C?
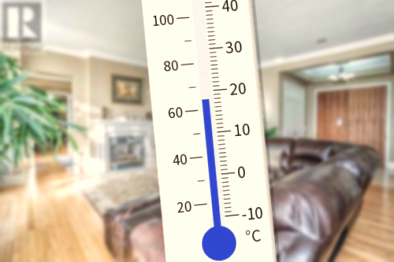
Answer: 18 °C
